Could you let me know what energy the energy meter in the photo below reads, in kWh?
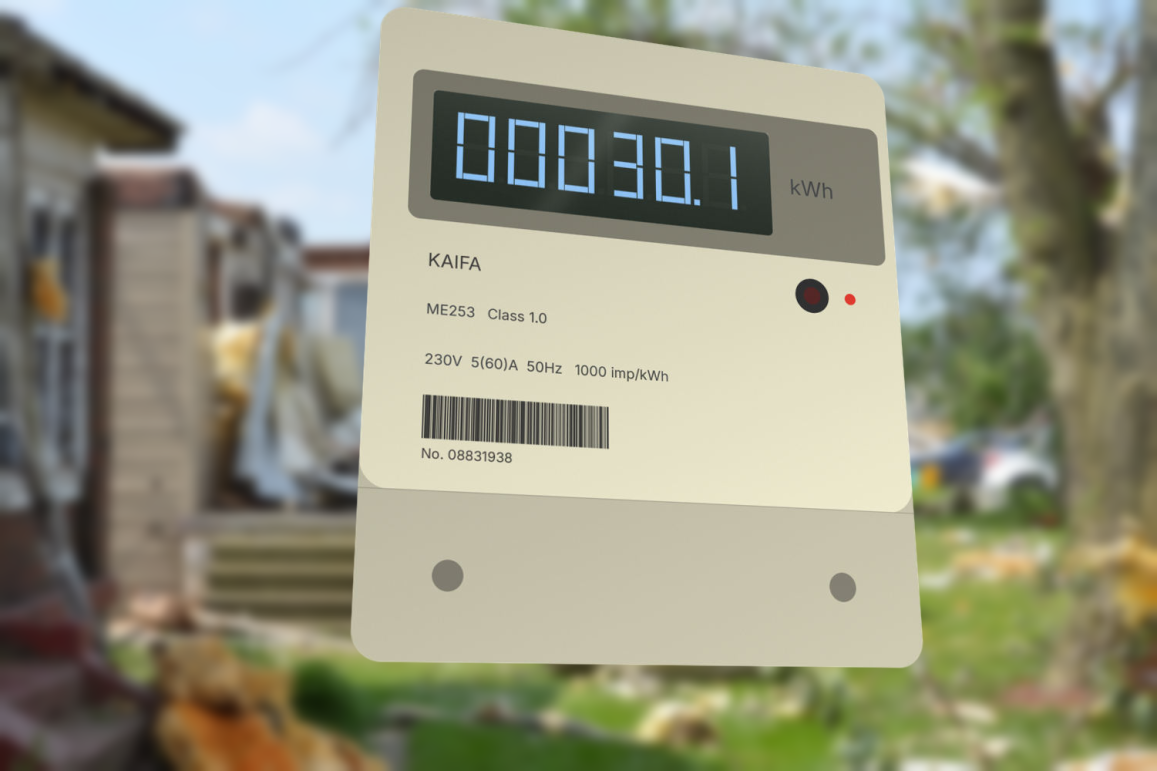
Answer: 30.1 kWh
